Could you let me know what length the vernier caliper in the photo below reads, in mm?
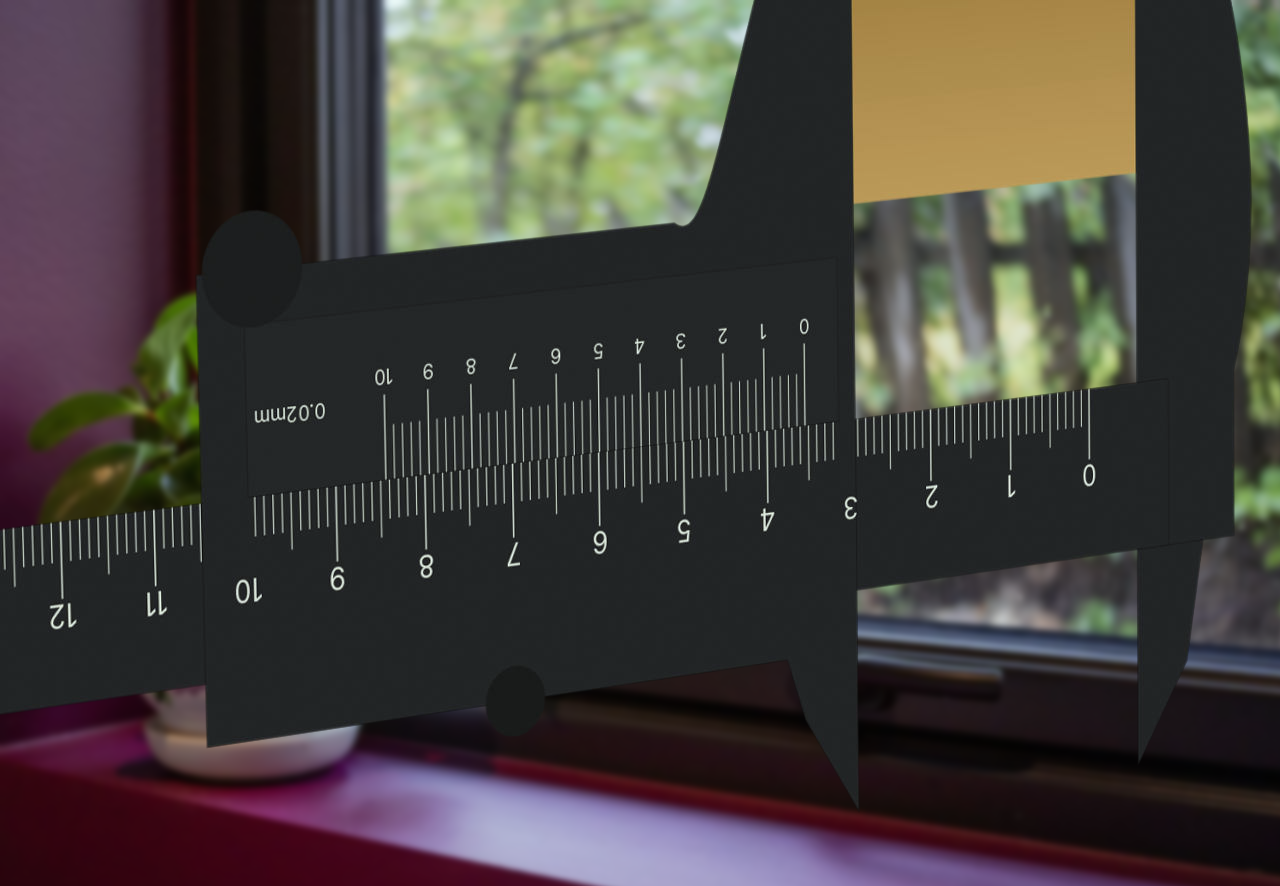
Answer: 35.4 mm
